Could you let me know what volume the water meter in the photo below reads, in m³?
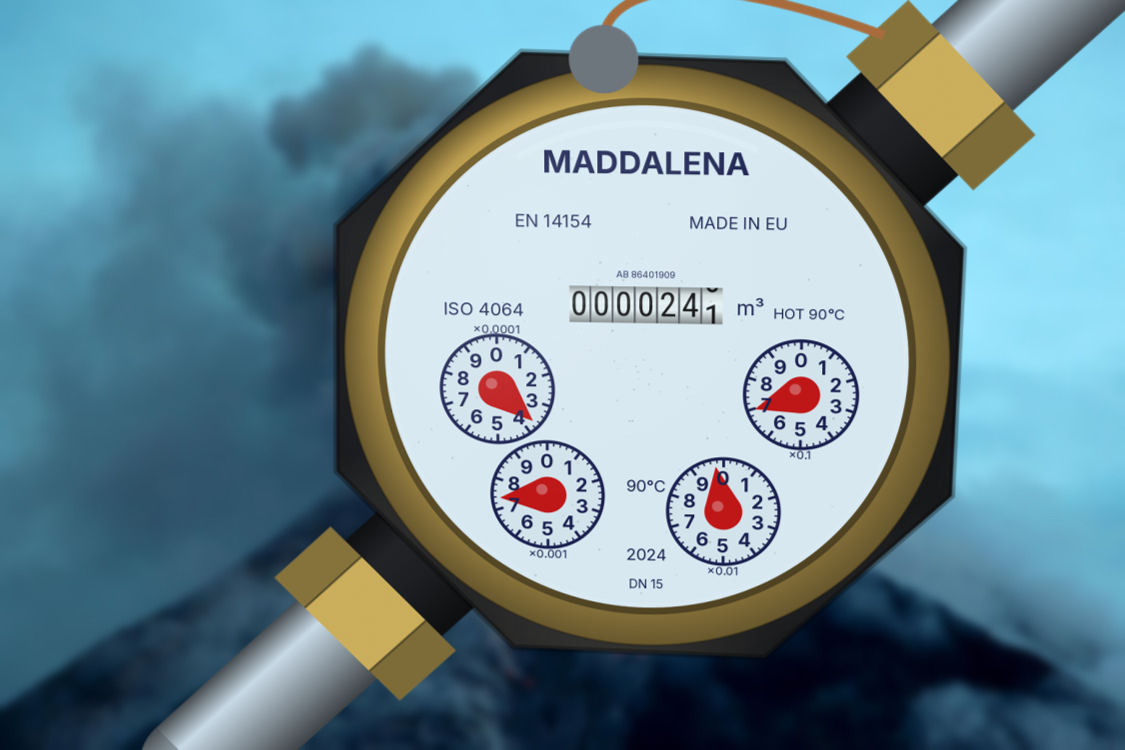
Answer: 240.6973 m³
